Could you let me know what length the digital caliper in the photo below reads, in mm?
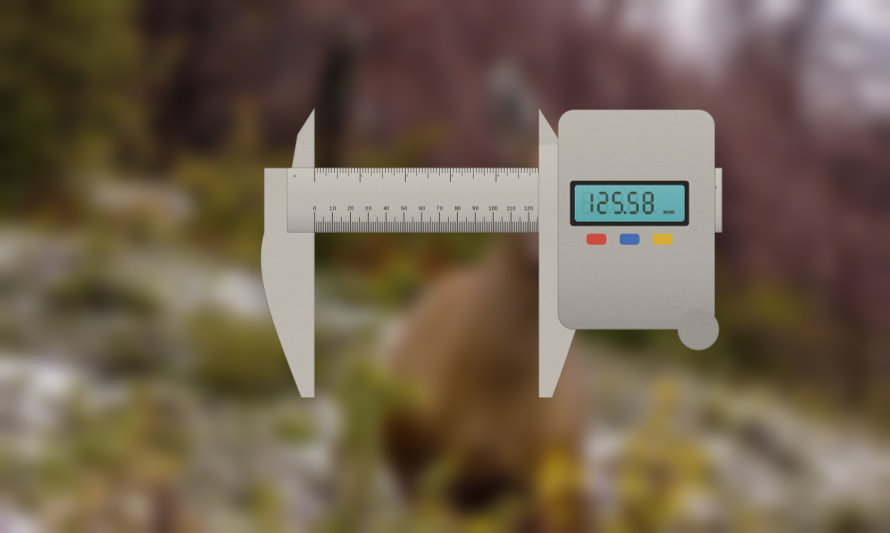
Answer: 125.58 mm
